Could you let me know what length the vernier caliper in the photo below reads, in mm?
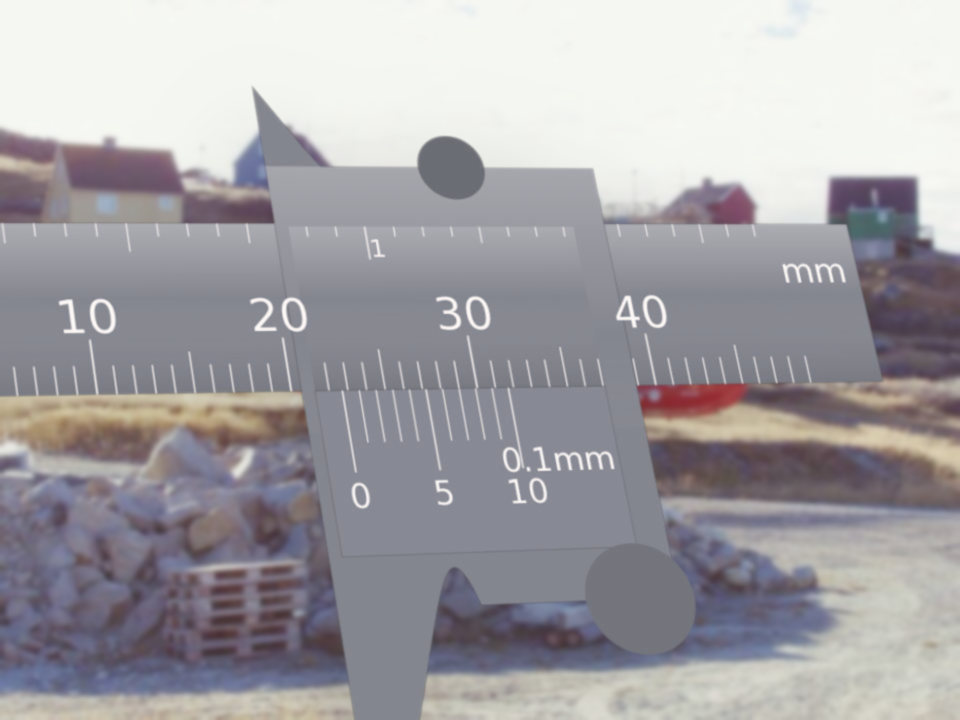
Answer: 22.7 mm
